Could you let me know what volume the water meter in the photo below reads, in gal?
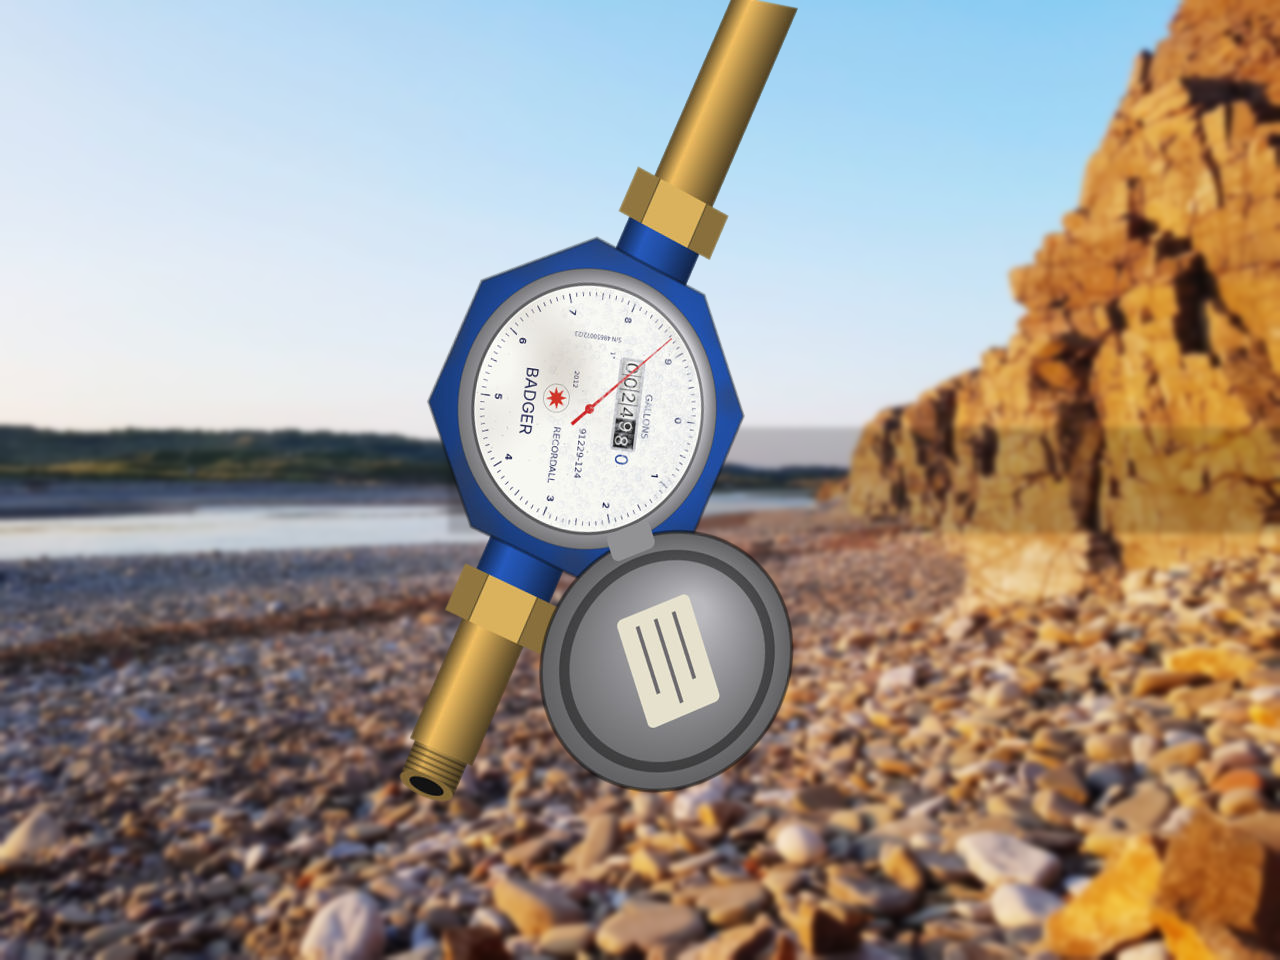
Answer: 24978.7 gal
